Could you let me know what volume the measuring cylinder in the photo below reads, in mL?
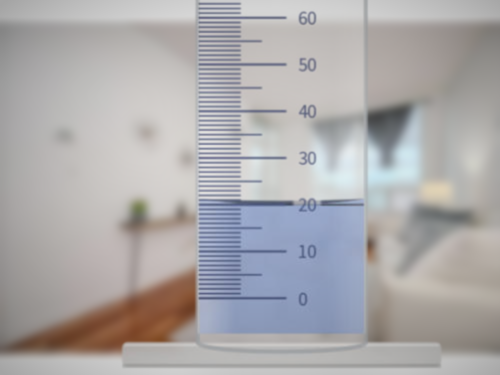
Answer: 20 mL
